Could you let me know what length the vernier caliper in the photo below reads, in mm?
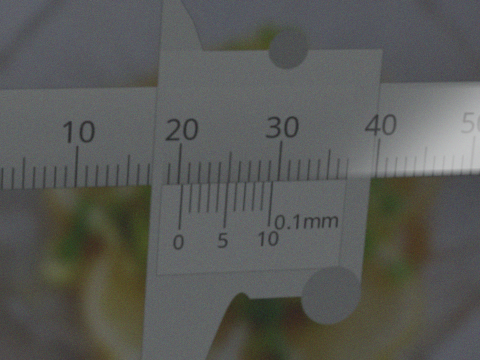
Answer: 20.4 mm
